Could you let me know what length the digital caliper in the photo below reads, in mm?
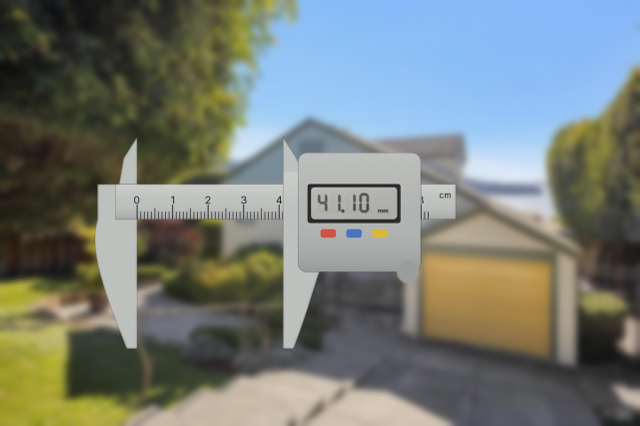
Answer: 41.10 mm
